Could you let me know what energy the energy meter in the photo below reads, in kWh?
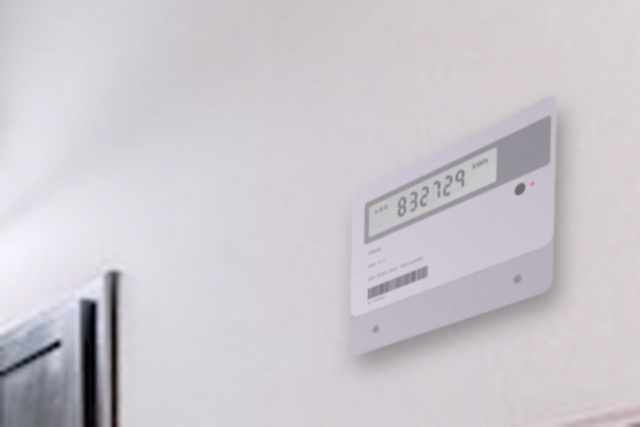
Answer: 832729 kWh
